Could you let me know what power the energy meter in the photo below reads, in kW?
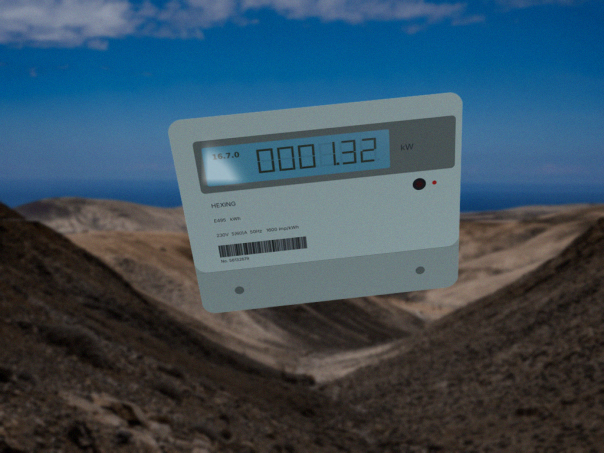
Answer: 1.32 kW
